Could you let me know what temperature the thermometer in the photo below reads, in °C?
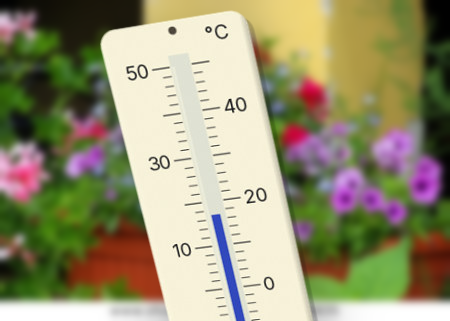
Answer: 17 °C
